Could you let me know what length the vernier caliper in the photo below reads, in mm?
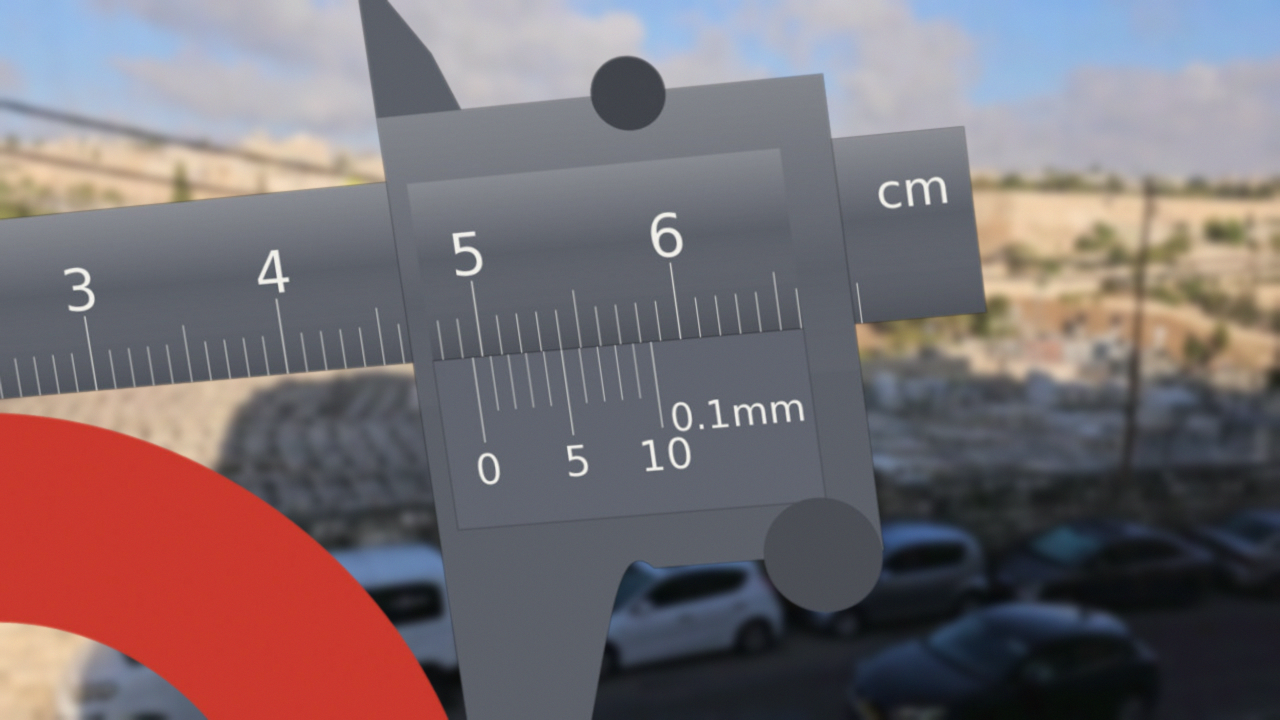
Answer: 49.5 mm
